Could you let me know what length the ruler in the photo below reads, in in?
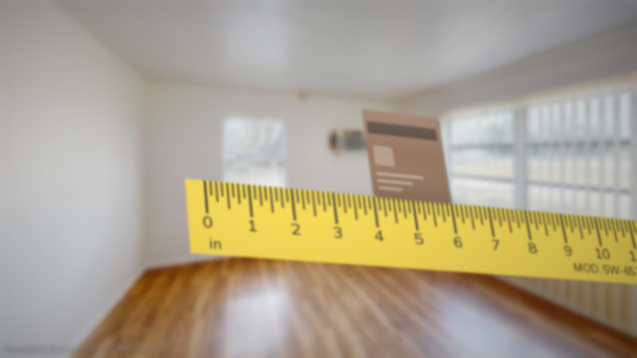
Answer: 2 in
